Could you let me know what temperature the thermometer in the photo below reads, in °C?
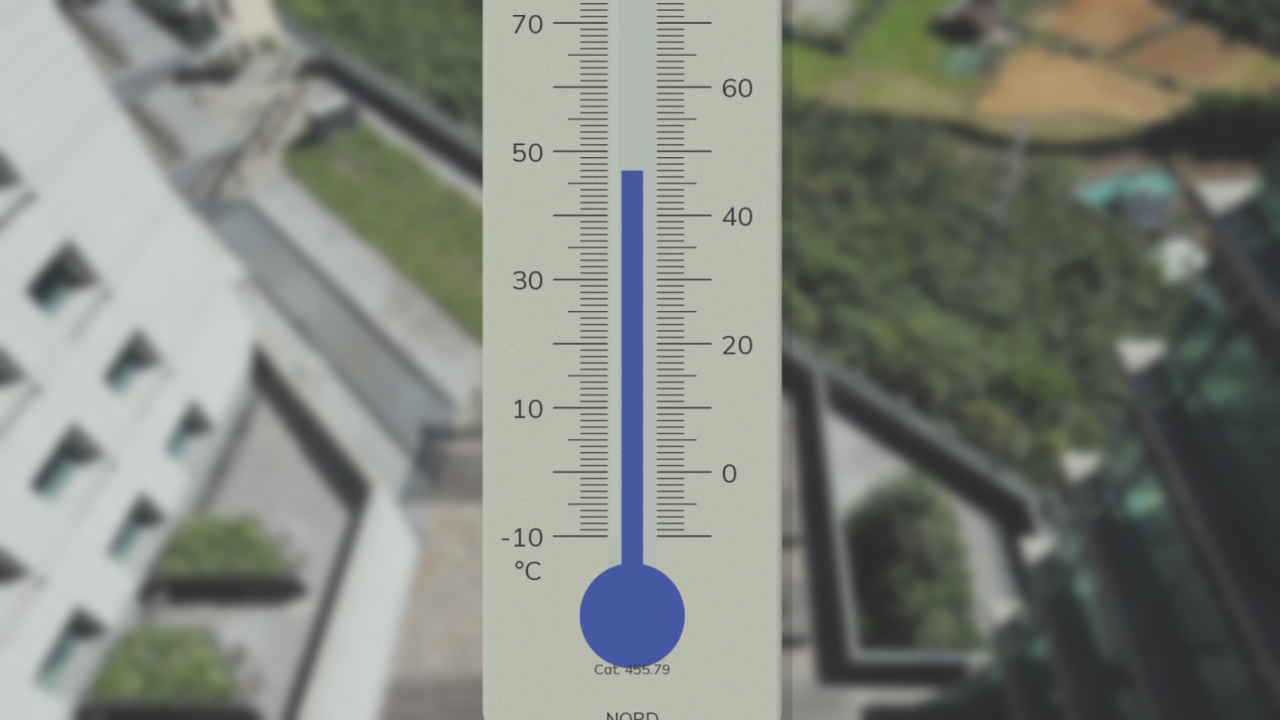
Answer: 47 °C
